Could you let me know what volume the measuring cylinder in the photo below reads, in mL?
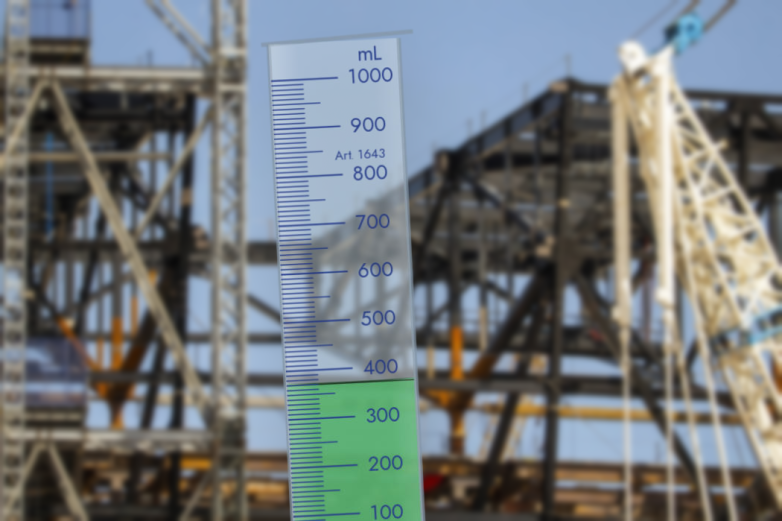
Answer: 370 mL
